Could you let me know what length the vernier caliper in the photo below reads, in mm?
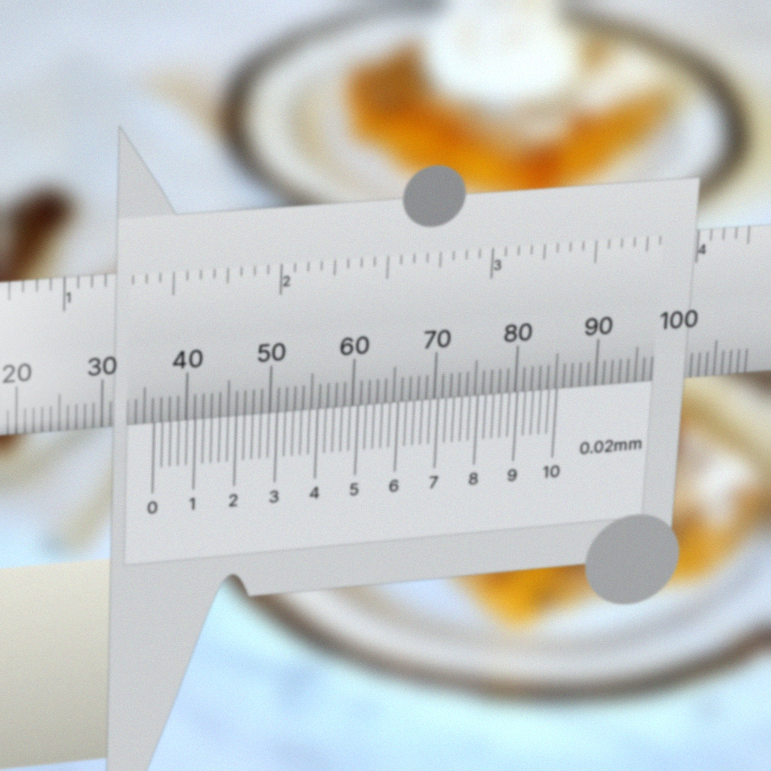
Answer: 36.2 mm
